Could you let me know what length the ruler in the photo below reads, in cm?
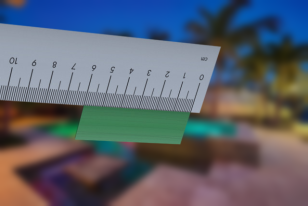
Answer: 6 cm
